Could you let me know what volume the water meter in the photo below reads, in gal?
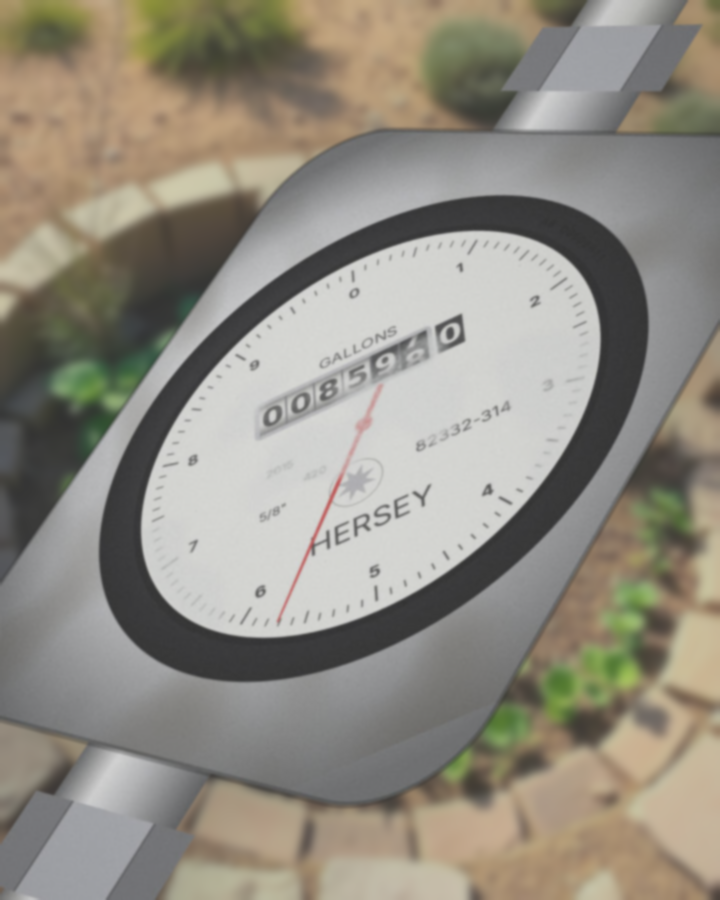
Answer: 85975.7 gal
